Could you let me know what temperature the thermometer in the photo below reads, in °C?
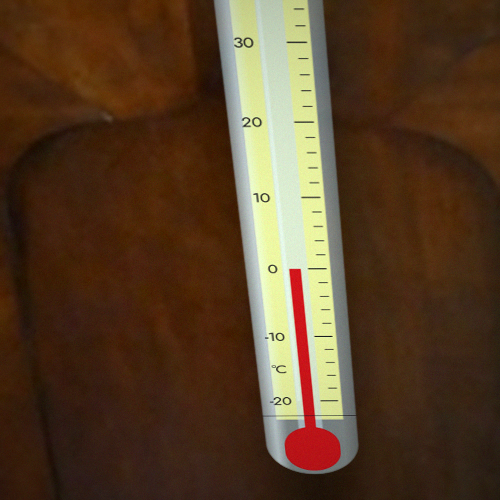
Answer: 0 °C
